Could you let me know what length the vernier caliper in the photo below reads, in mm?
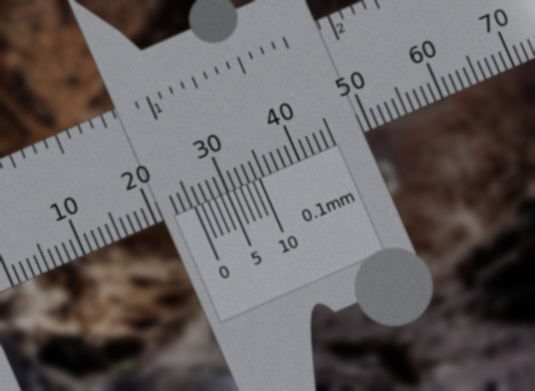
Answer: 25.4 mm
